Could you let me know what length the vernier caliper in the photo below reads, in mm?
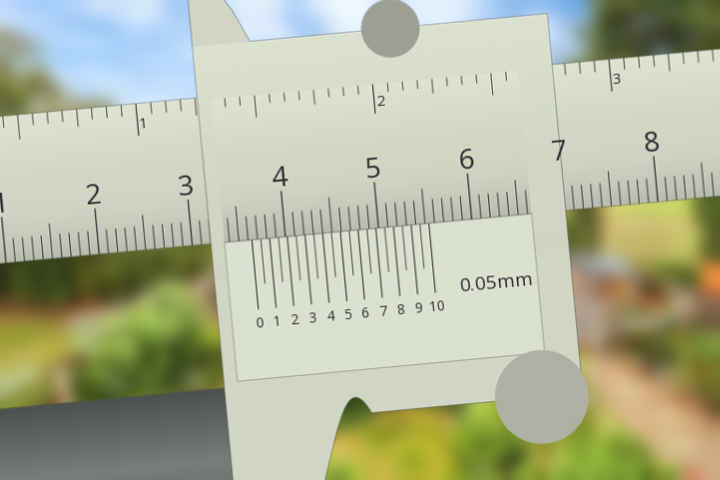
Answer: 36.4 mm
